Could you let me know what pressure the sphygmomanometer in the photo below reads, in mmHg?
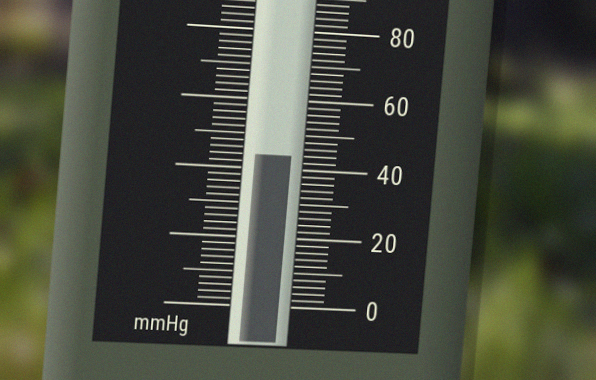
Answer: 44 mmHg
